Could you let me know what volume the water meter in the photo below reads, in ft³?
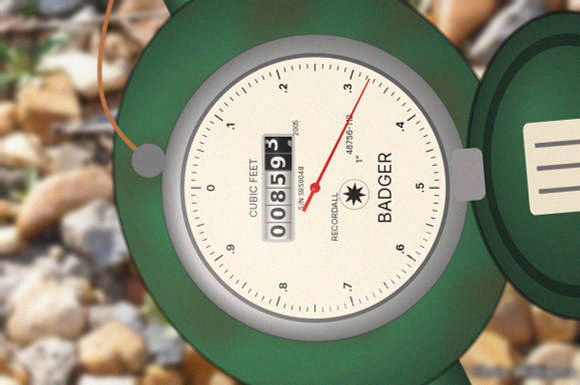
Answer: 8593.32 ft³
